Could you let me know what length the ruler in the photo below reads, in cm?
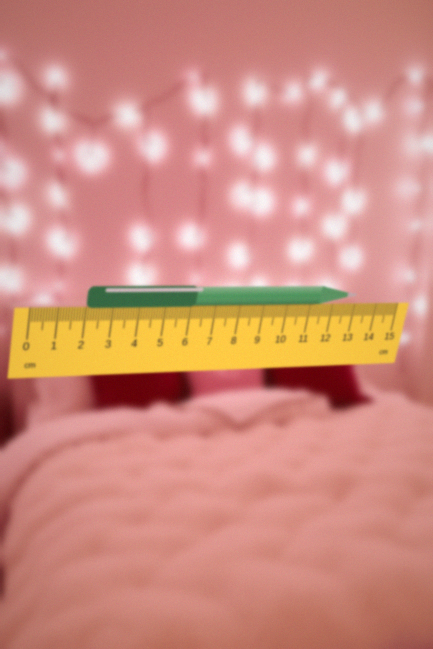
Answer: 11 cm
